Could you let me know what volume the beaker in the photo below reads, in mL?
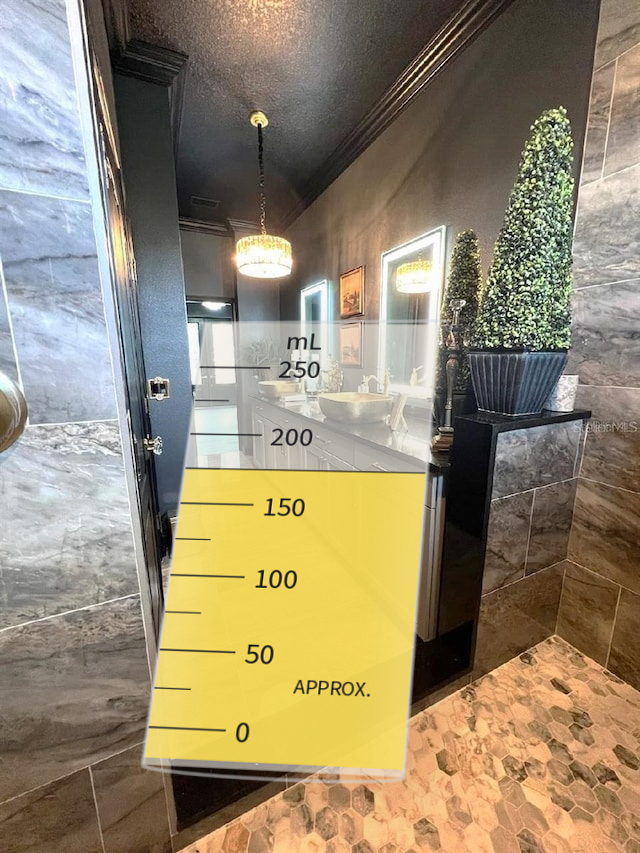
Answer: 175 mL
